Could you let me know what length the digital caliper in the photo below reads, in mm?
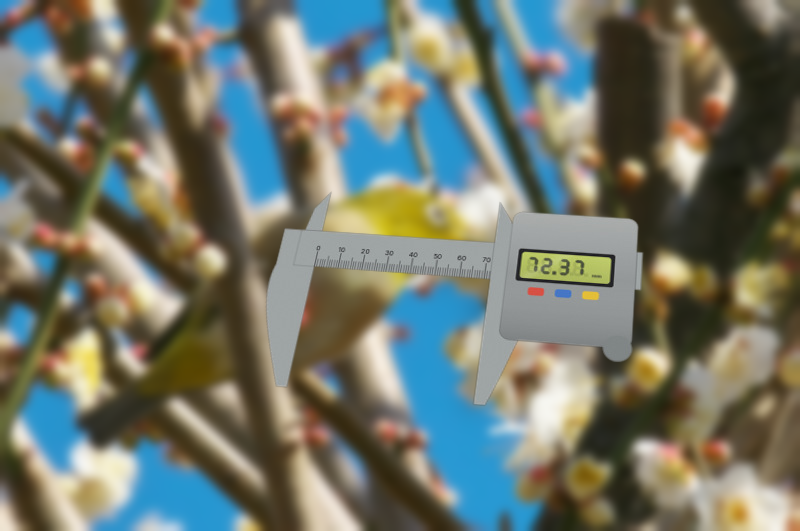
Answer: 72.37 mm
